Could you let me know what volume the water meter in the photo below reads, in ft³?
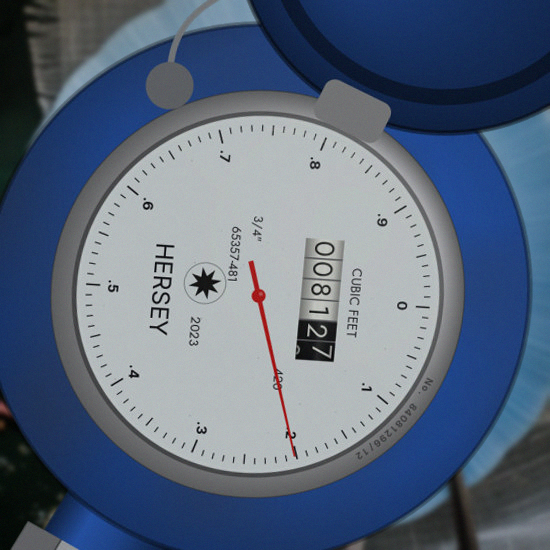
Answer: 8127.20 ft³
